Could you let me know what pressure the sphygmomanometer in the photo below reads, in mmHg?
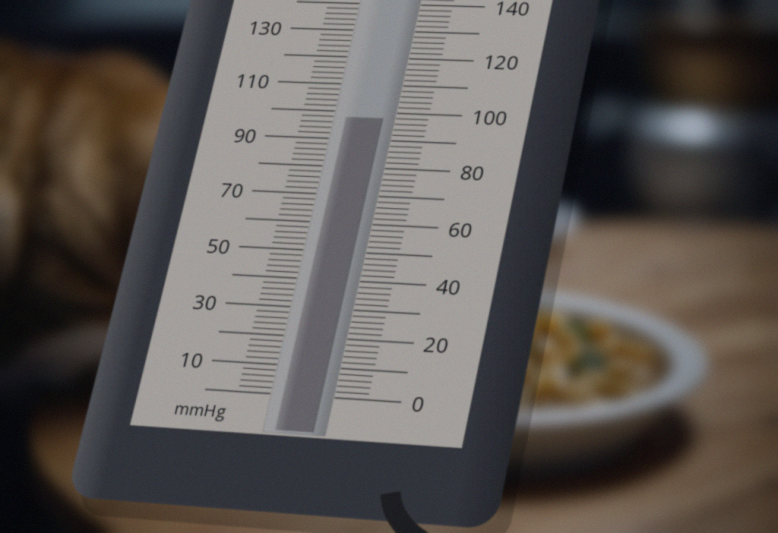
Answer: 98 mmHg
